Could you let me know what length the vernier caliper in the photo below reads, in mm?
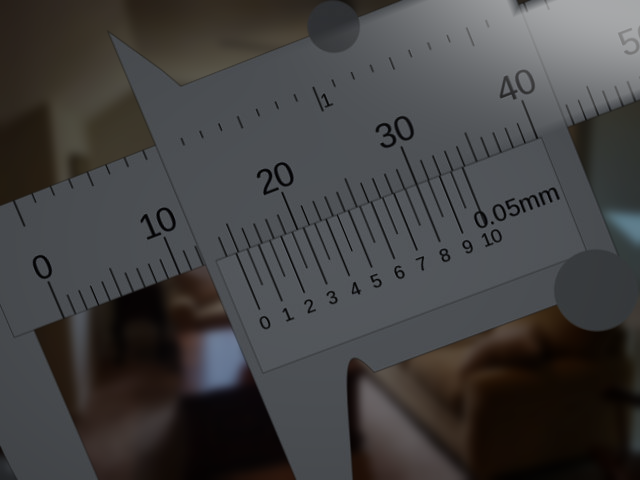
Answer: 14.8 mm
